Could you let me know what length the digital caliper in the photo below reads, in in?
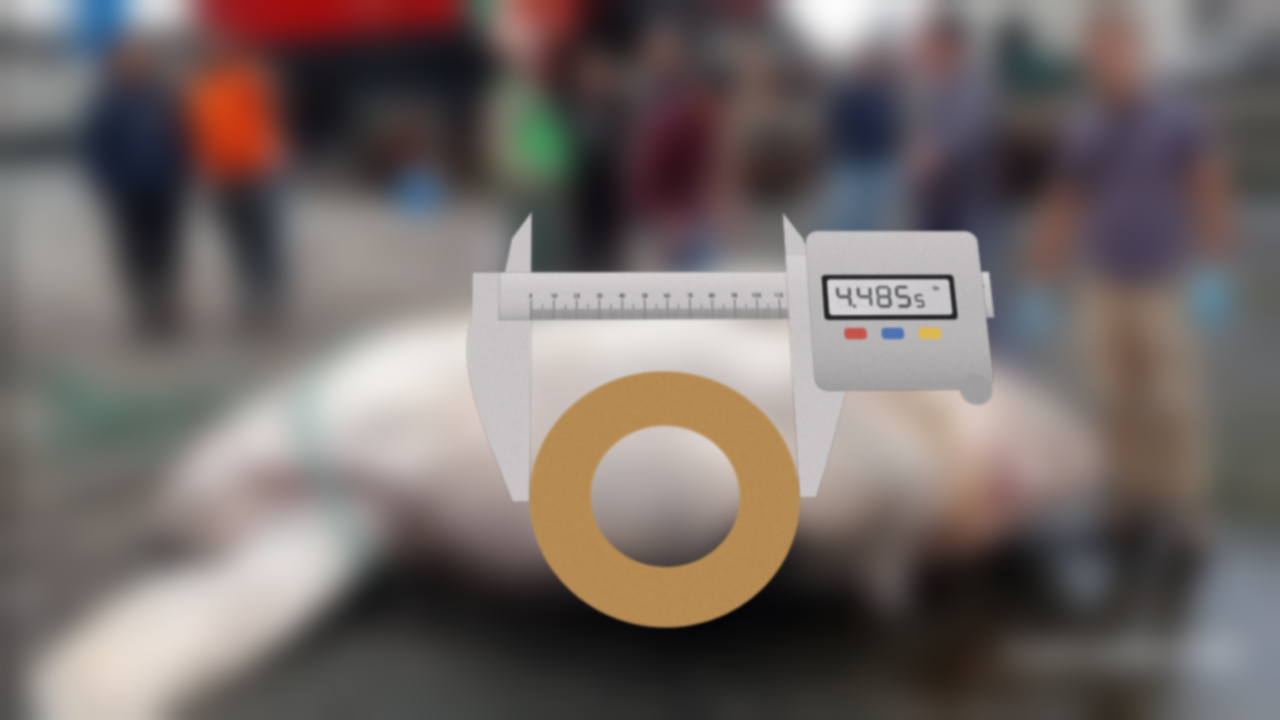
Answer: 4.4855 in
